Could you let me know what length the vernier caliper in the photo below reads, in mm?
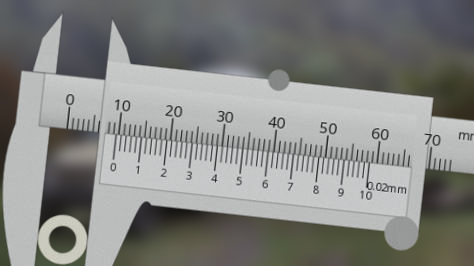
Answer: 9.5 mm
